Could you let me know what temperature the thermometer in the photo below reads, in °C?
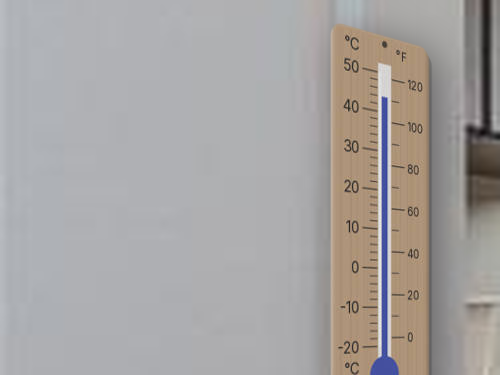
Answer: 44 °C
